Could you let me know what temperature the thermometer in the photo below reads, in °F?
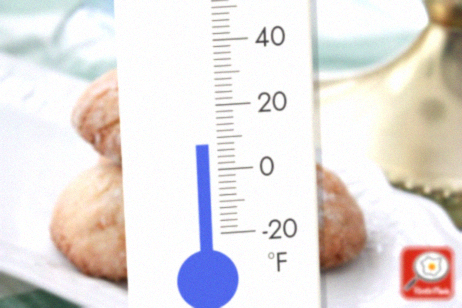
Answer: 8 °F
